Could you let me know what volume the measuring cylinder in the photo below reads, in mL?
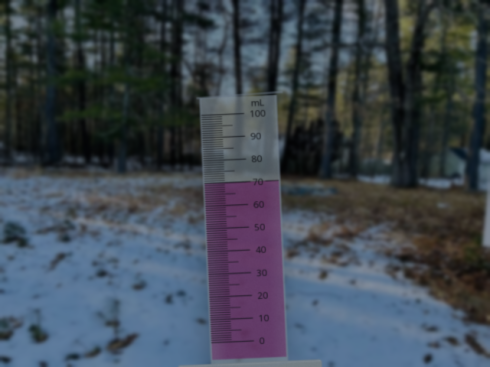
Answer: 70 mL
